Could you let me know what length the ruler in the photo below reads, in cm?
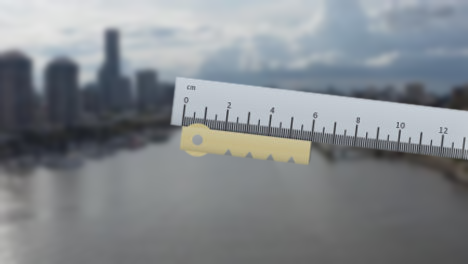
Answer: 6 cm
